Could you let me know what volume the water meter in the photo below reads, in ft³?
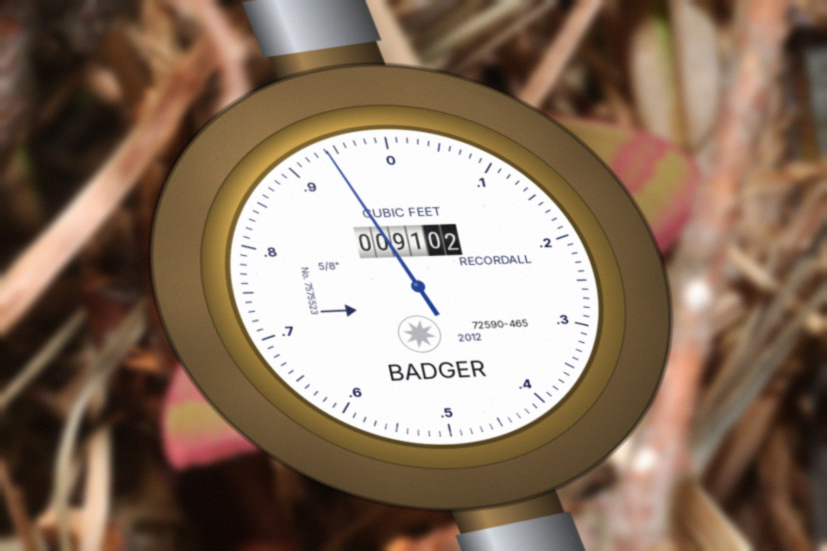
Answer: 9101.94 ft³
